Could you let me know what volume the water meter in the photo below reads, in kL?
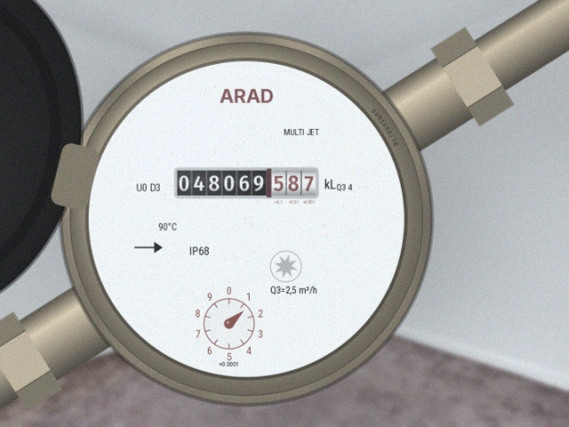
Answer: 48069.5871 kL
